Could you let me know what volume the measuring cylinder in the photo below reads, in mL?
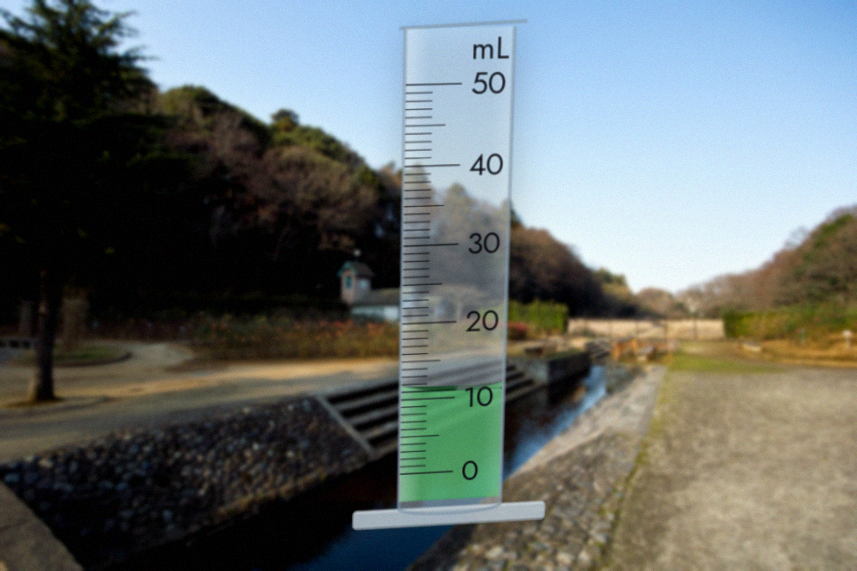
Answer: 11 mL
